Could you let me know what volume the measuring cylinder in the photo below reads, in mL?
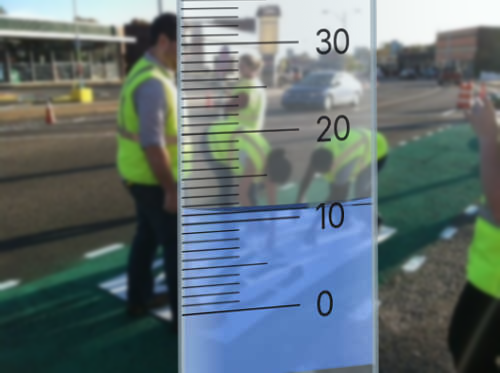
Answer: 11 mL
